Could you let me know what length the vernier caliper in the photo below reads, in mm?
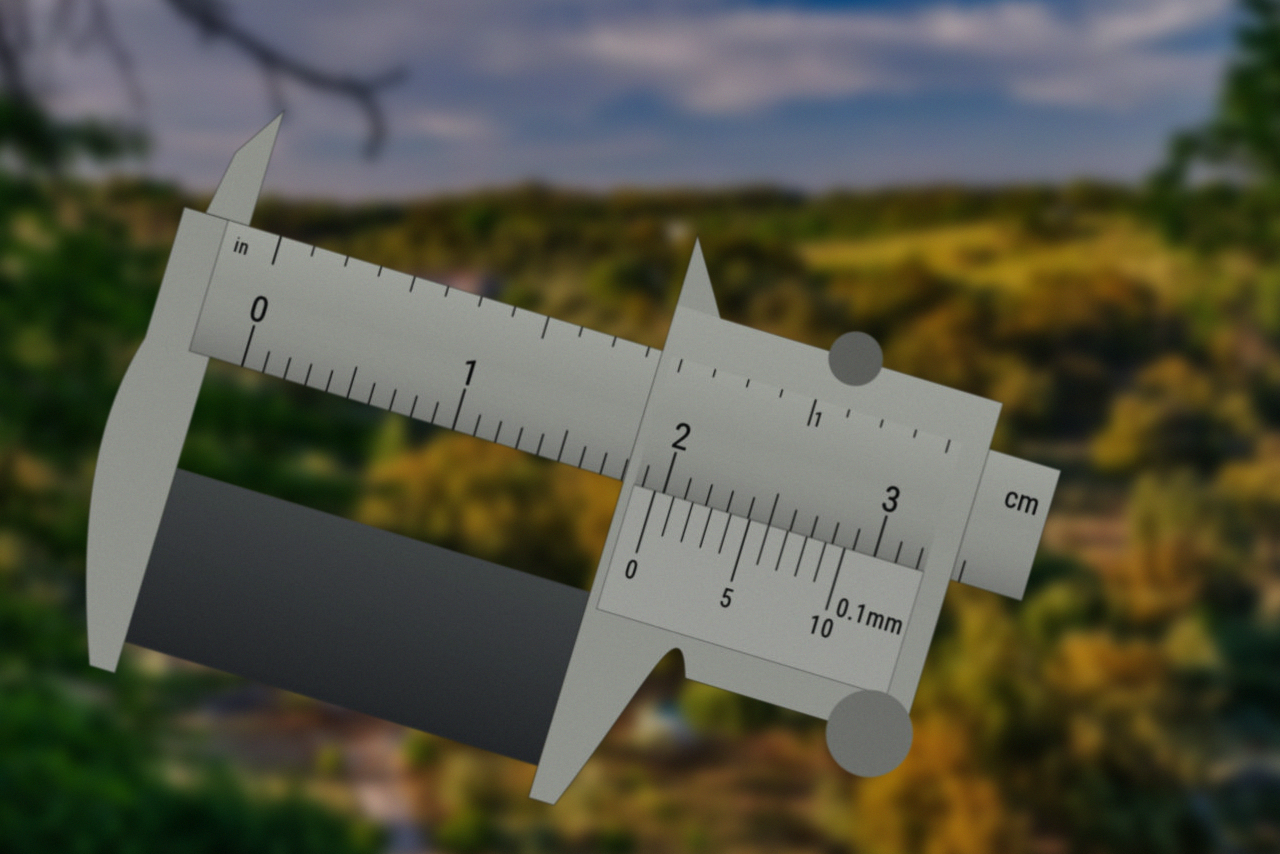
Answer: 19.6 mm
